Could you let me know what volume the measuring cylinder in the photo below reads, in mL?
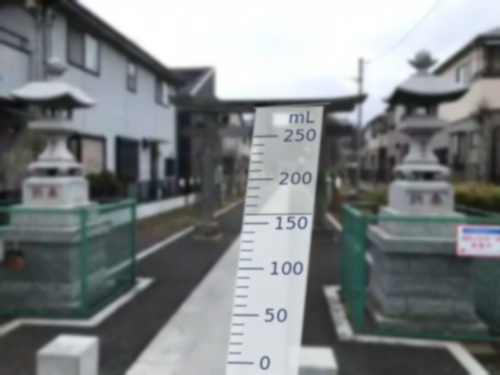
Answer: 160 mL
